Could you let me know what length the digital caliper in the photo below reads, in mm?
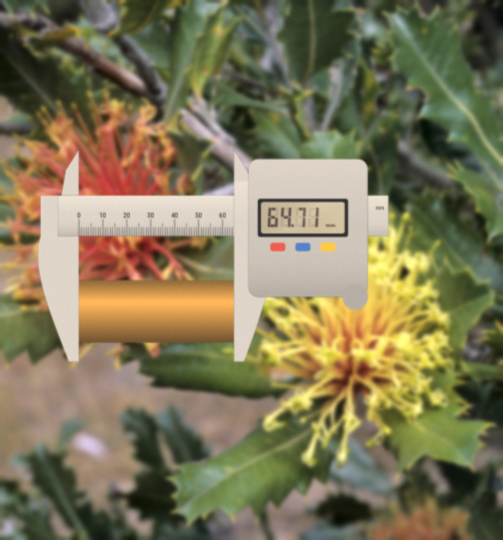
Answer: 64.71 mm
